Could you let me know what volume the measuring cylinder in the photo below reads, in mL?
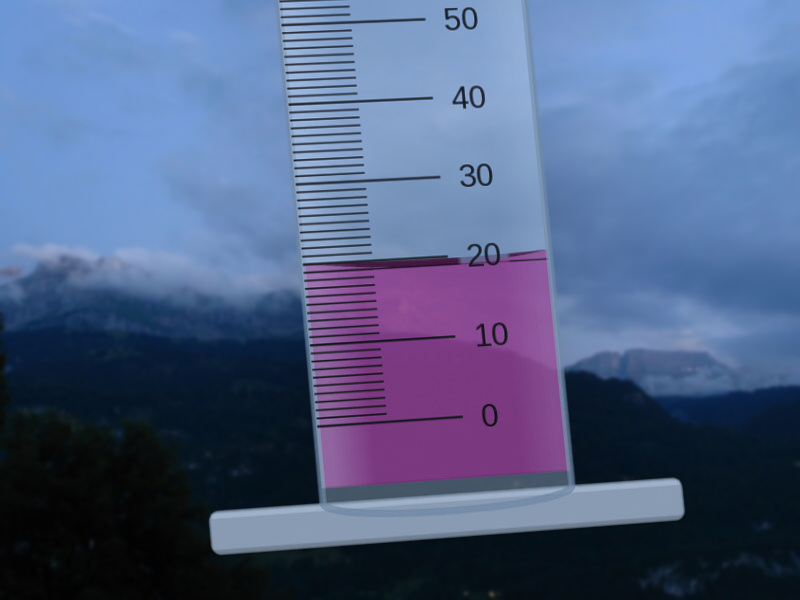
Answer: 19 mL
